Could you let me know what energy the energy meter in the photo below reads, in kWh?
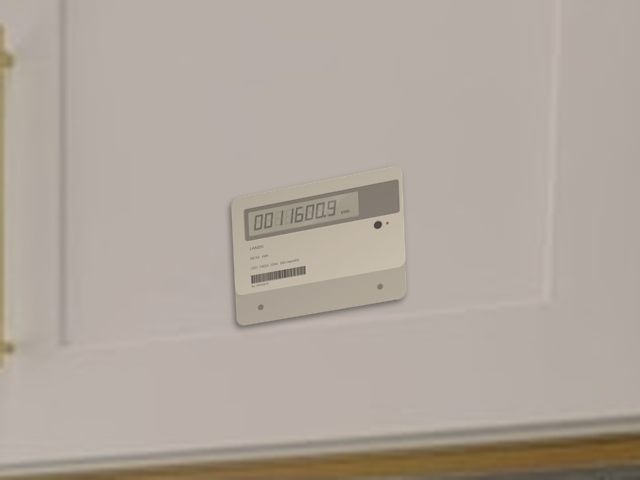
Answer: 11600.9 kWh
